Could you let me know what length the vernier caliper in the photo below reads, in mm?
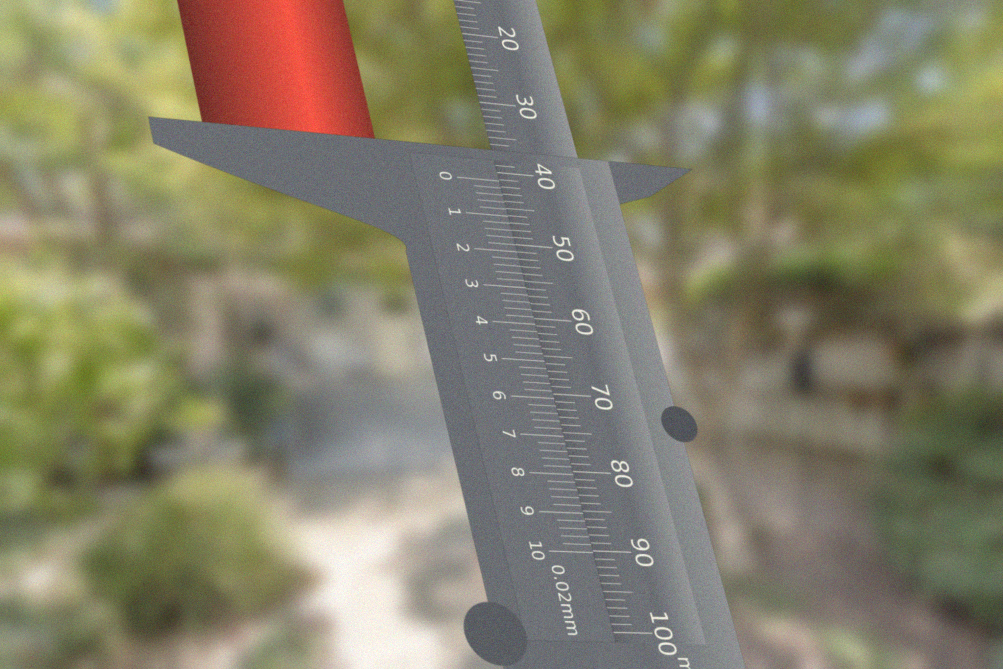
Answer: 41.2 mm
